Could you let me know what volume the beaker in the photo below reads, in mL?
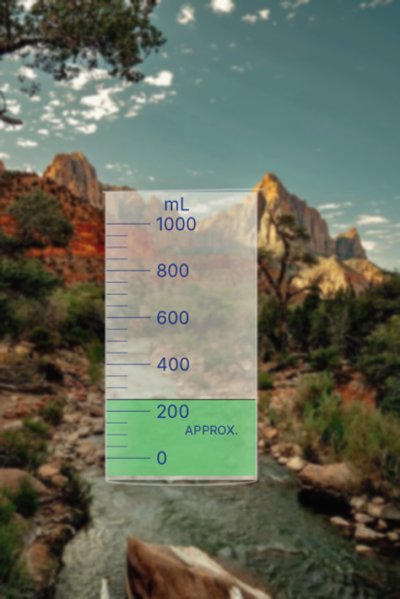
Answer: 250 mL
